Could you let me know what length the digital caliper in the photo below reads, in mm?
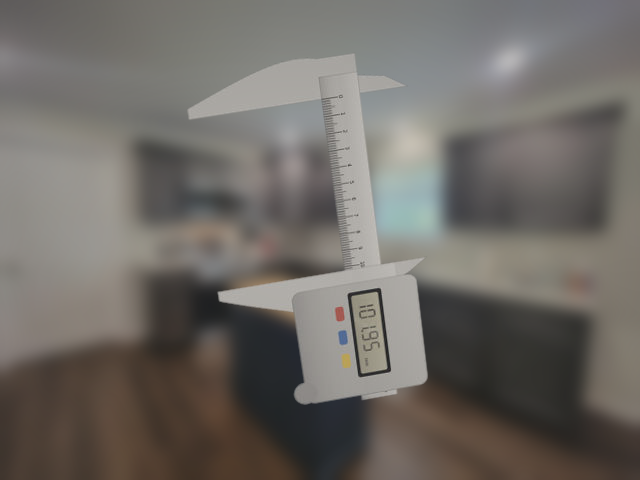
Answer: 101.95 mm
